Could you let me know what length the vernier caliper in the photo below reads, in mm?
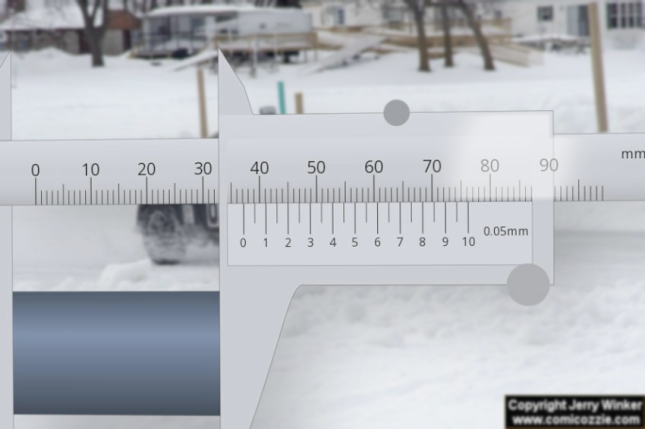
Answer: 37.2 mm
